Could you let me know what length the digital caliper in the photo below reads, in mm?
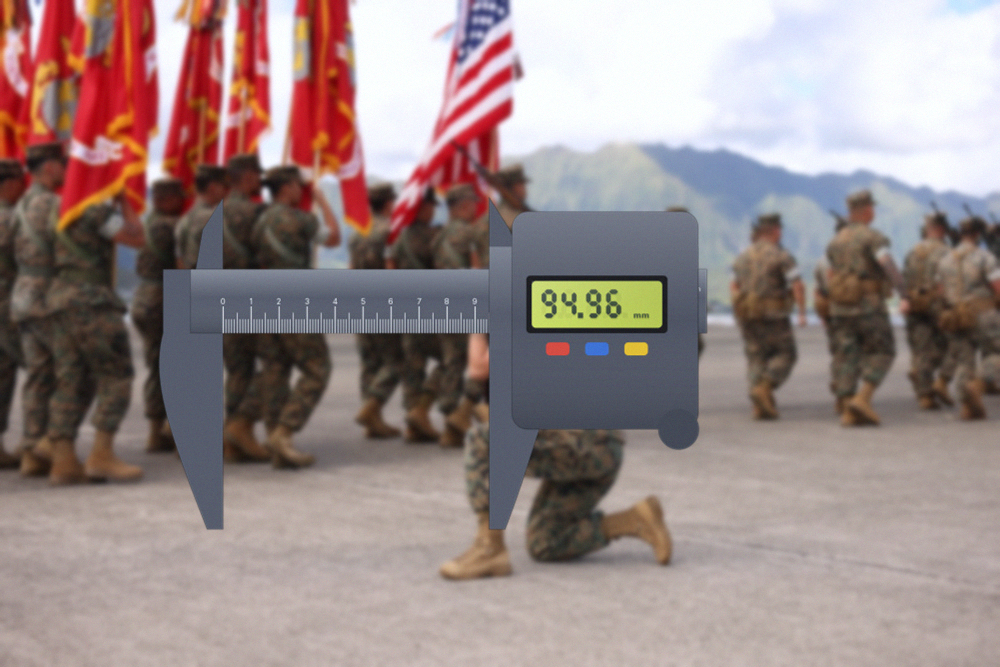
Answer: 94.96 mm
